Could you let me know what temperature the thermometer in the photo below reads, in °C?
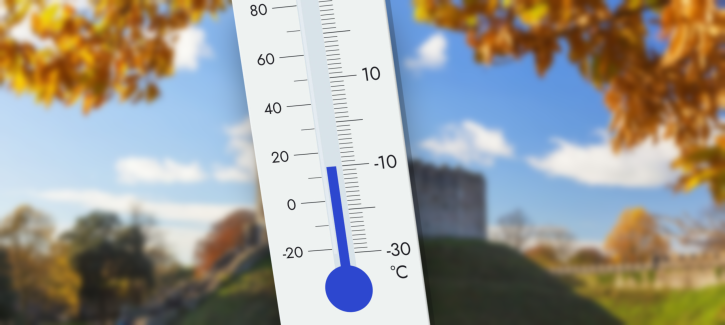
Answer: -10 °C
